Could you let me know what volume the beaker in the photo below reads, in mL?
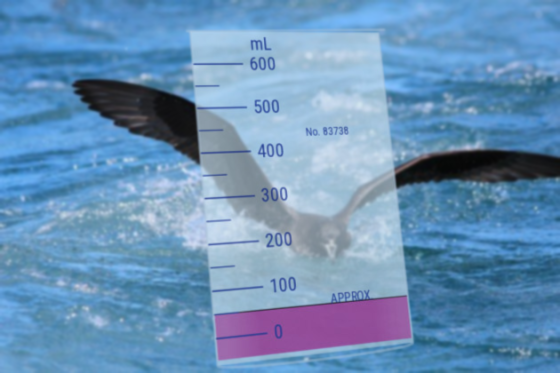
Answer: 50 mL
